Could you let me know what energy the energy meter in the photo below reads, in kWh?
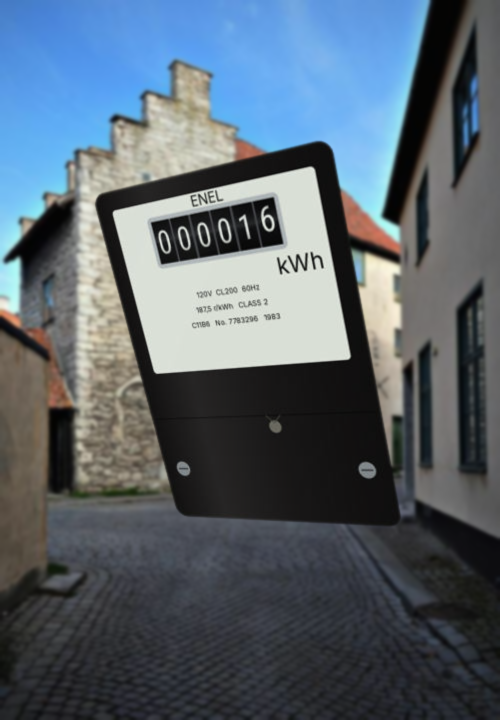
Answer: 16 kWh
